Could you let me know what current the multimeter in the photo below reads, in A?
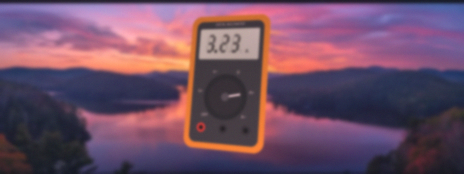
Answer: 3.23 A
